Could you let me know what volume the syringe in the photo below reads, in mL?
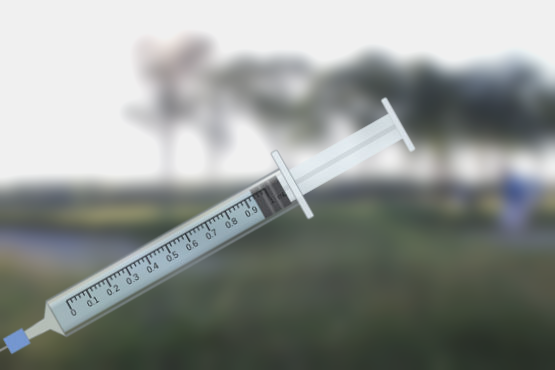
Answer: 0.94 mL
